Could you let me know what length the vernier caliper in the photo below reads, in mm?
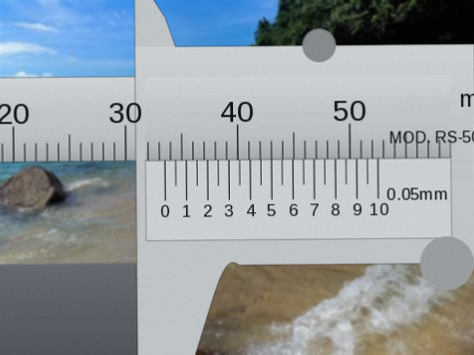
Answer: 33.5 mm
